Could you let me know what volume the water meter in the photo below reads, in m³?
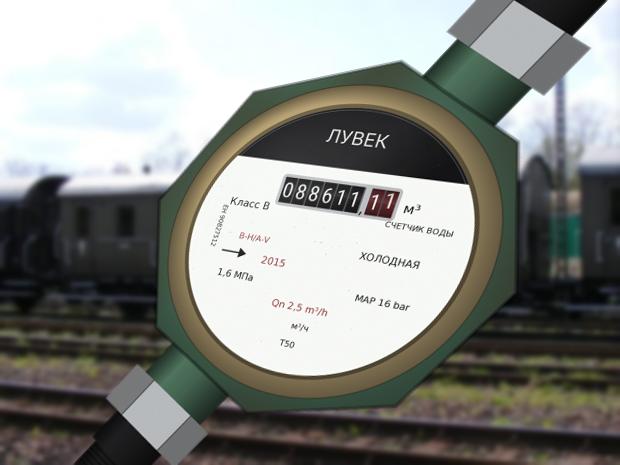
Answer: 88611.11 m³
